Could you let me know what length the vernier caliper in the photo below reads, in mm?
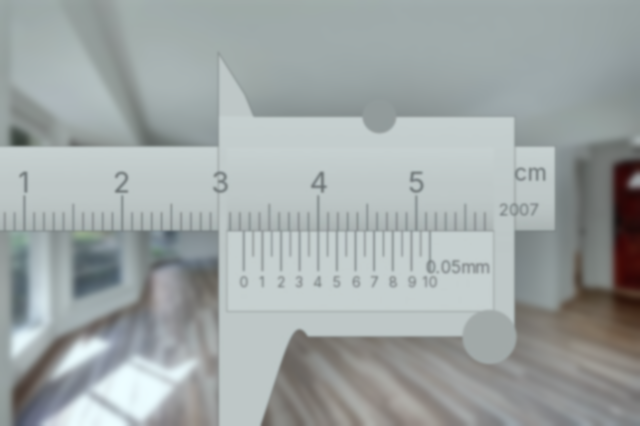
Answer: 32.4 mm
